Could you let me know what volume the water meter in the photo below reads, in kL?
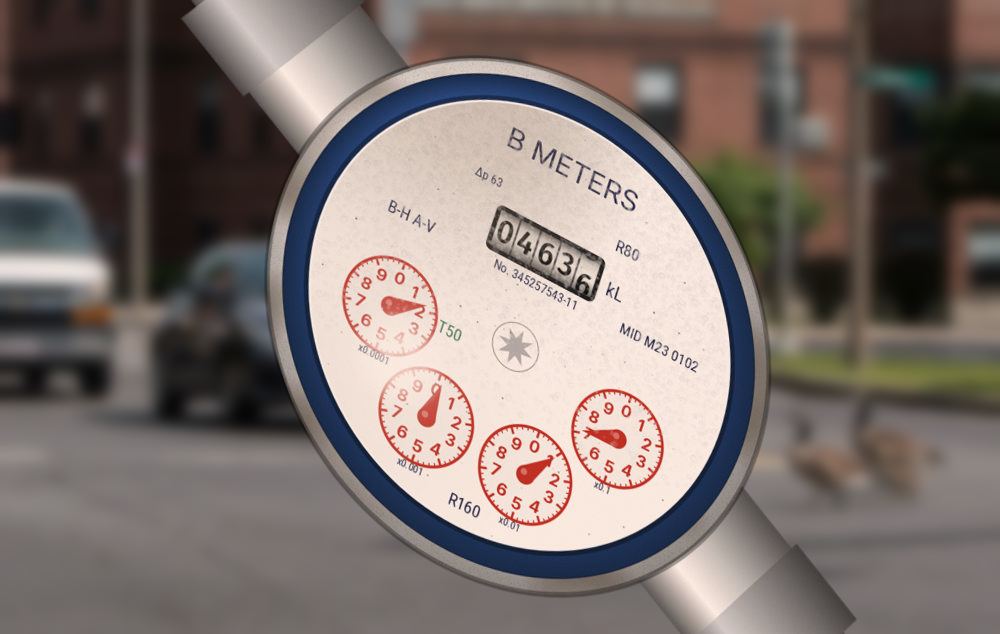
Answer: 4635.7101 kL
